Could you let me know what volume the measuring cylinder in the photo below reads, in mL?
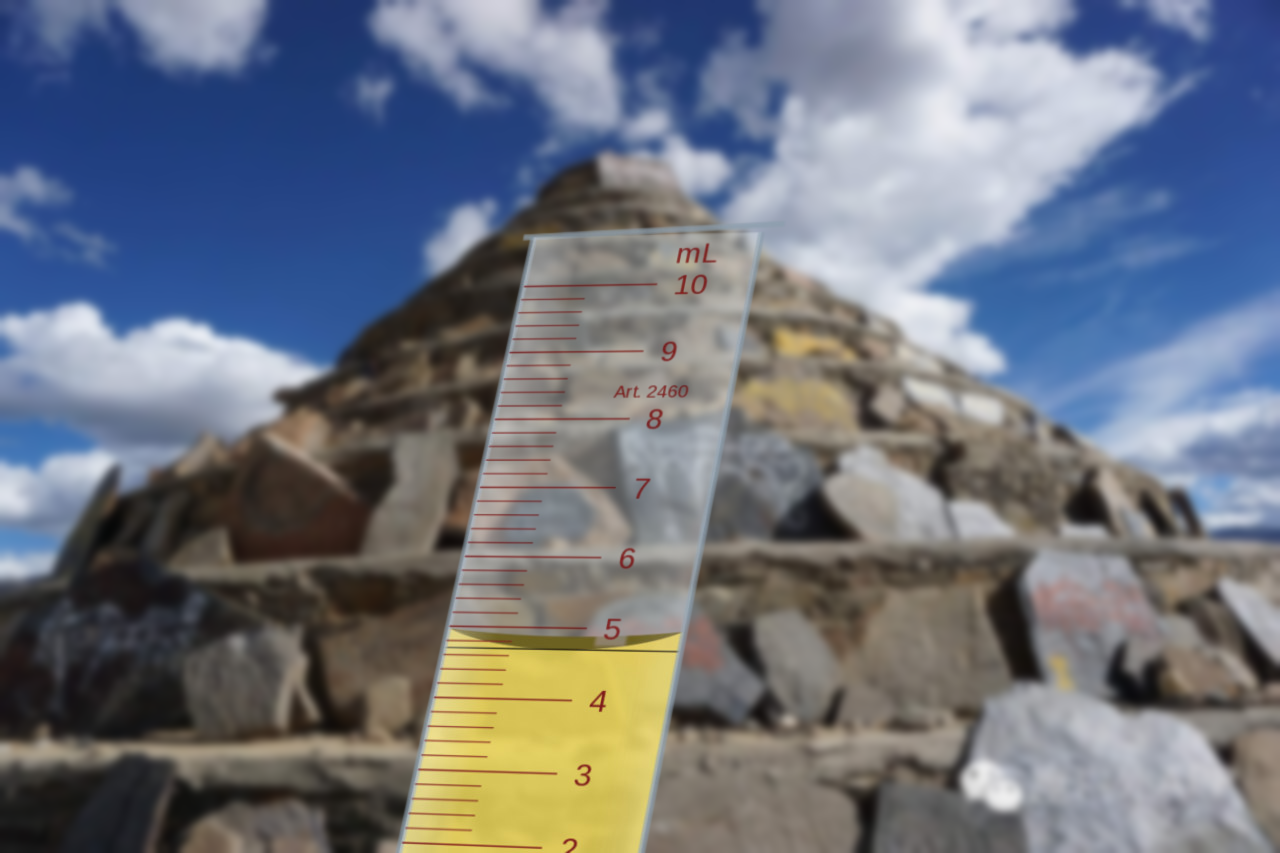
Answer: 4.7 mL
